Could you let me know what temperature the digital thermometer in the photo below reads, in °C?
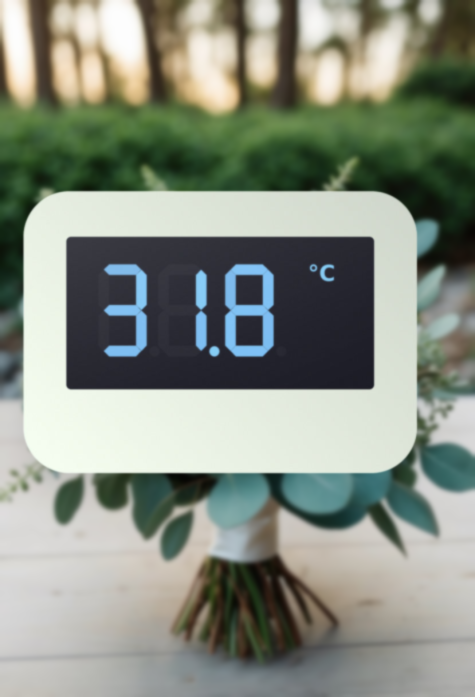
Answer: 31.8 °C
